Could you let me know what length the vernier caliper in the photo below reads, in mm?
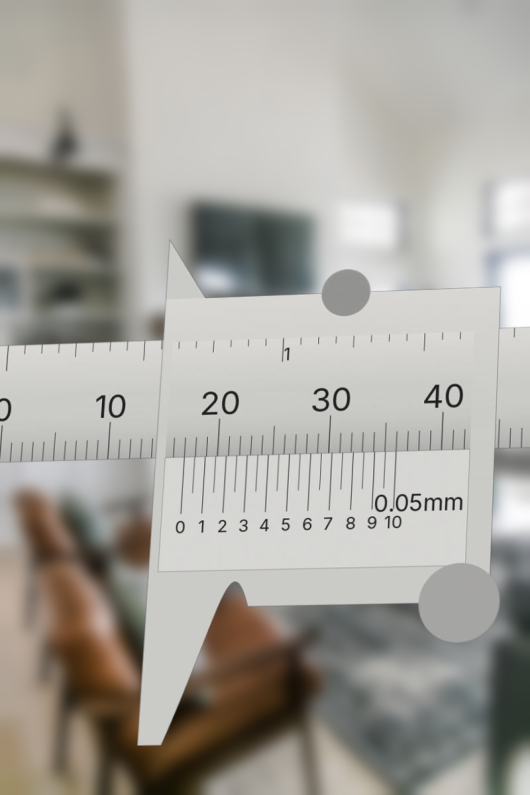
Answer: 17.0 mm
